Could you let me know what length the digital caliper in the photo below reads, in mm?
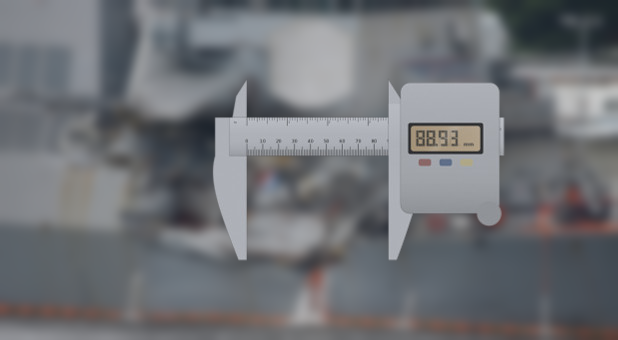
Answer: 88.93 mm
